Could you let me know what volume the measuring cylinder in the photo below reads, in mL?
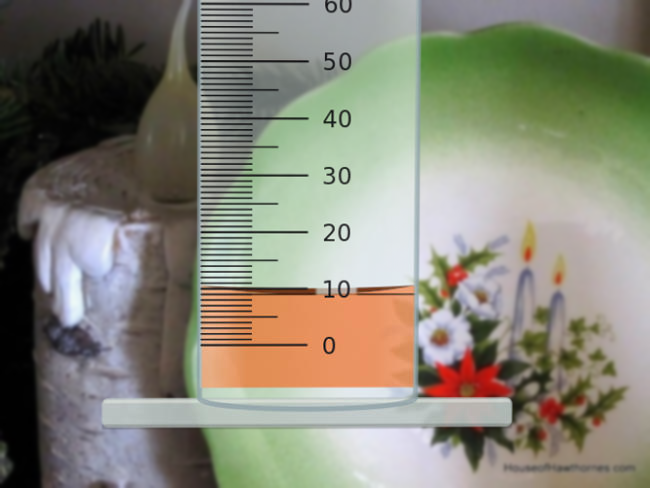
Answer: 9 mL
